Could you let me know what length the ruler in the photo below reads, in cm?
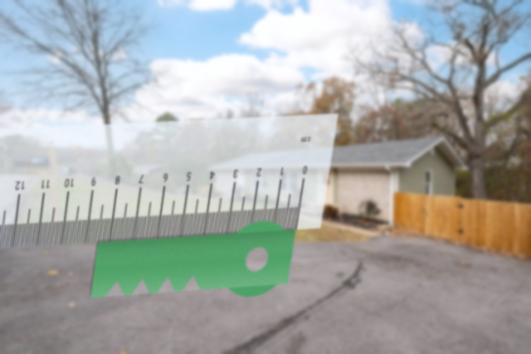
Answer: 8.5 cm
